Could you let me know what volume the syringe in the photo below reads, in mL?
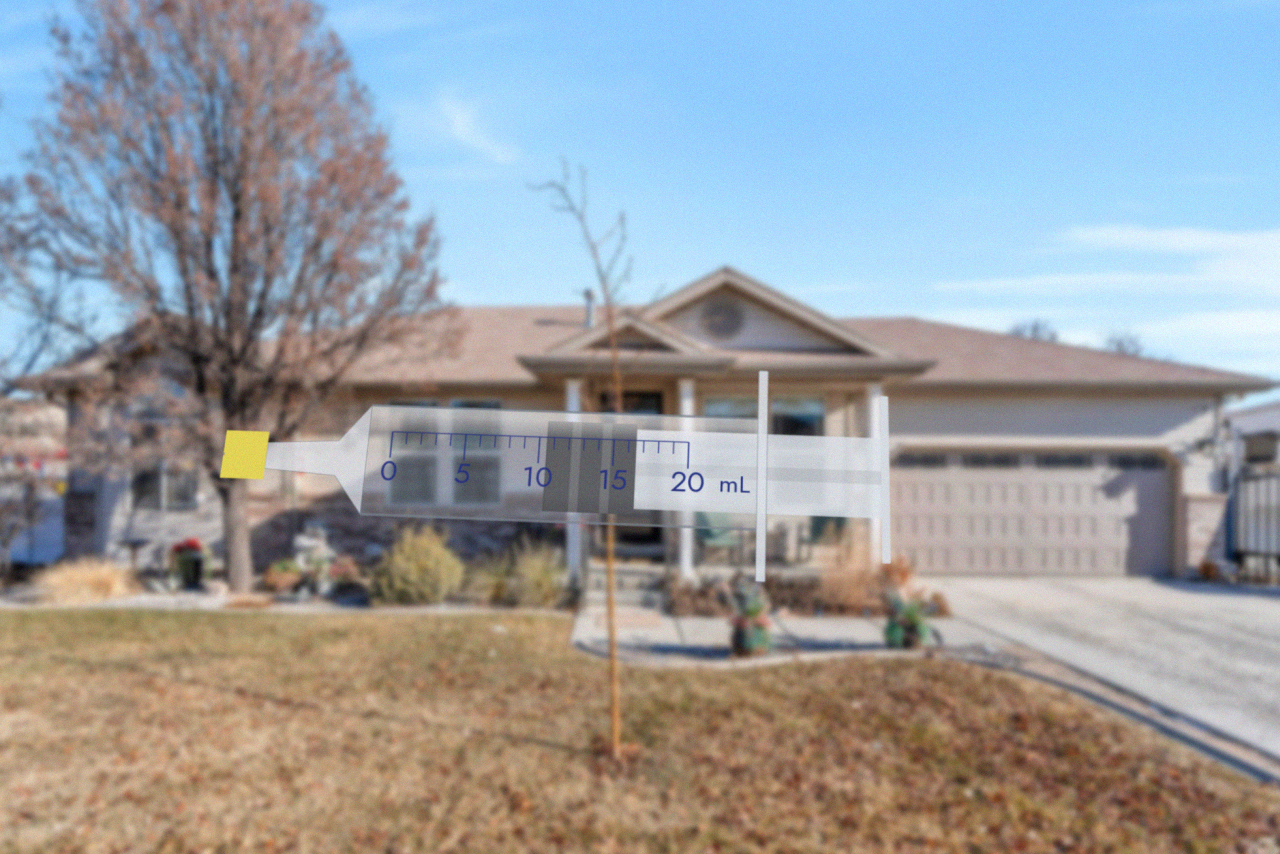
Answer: 10.5 mL
